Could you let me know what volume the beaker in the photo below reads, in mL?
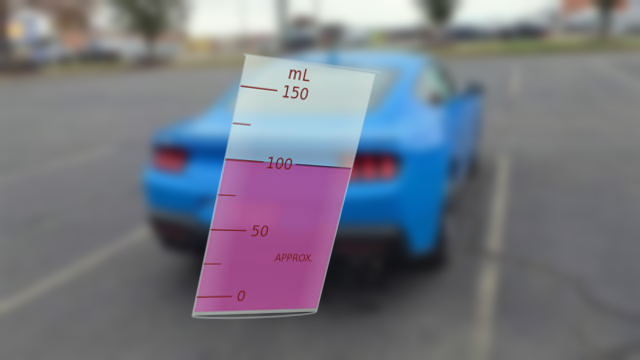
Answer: 100 mL
